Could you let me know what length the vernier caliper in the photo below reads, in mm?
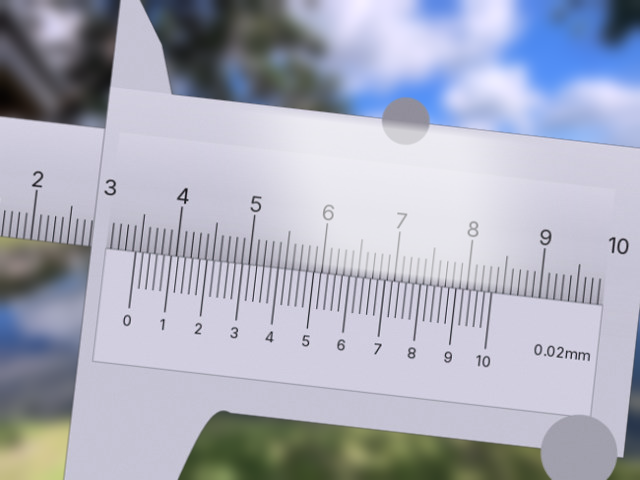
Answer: 34.4 mm
